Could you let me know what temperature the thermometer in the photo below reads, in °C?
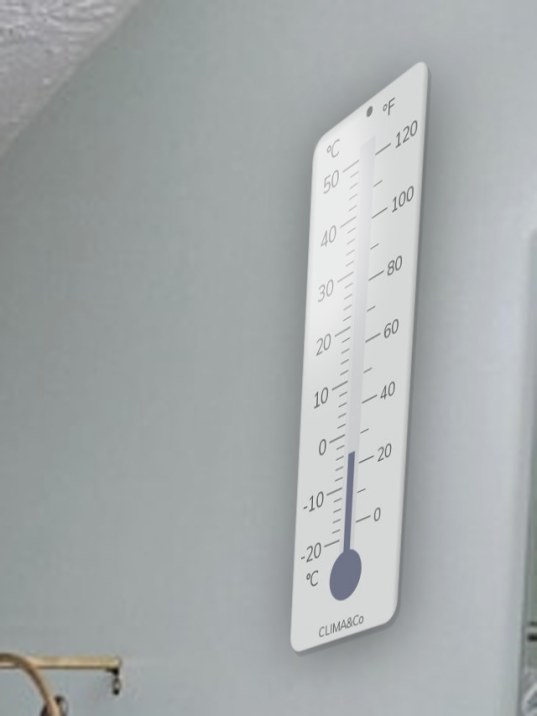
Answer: -4 °C
